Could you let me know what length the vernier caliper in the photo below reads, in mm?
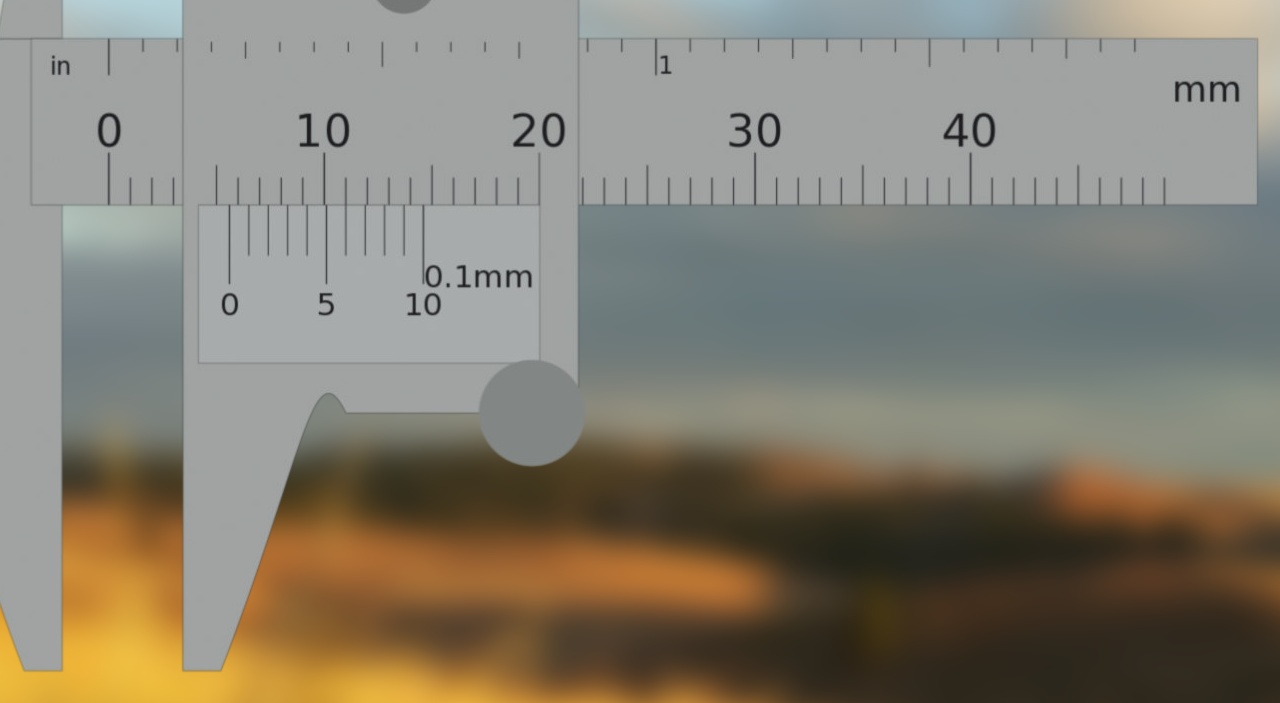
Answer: 5.6 mm
